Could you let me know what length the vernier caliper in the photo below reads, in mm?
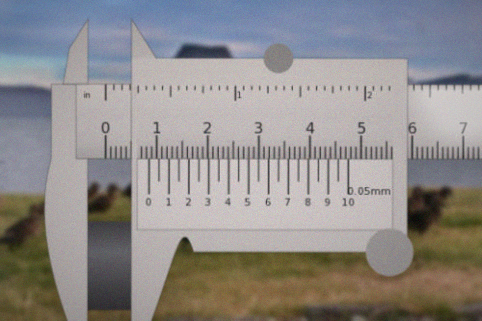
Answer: 8.5 mm
